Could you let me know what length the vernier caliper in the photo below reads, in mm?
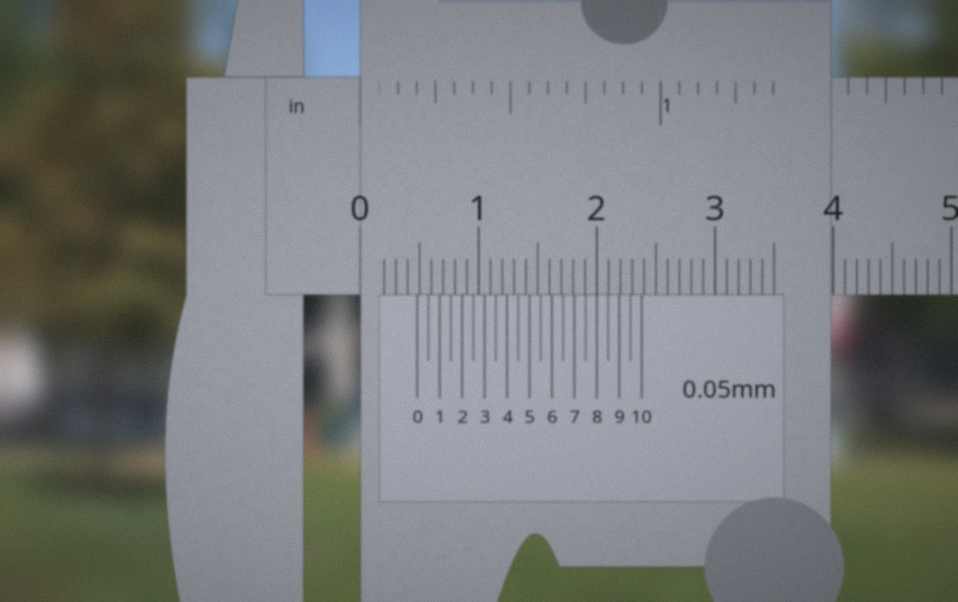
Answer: 4.8 mm
